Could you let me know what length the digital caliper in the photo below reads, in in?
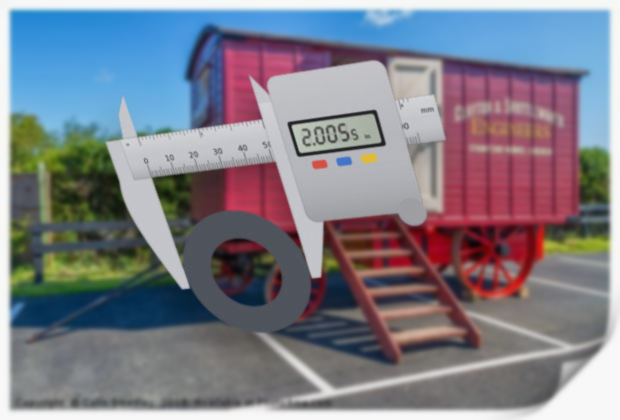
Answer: 2.0055 in
